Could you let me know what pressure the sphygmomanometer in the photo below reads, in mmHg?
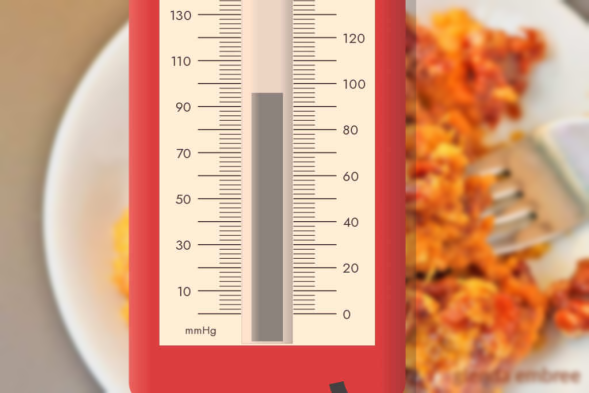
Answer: 96 mmHg
